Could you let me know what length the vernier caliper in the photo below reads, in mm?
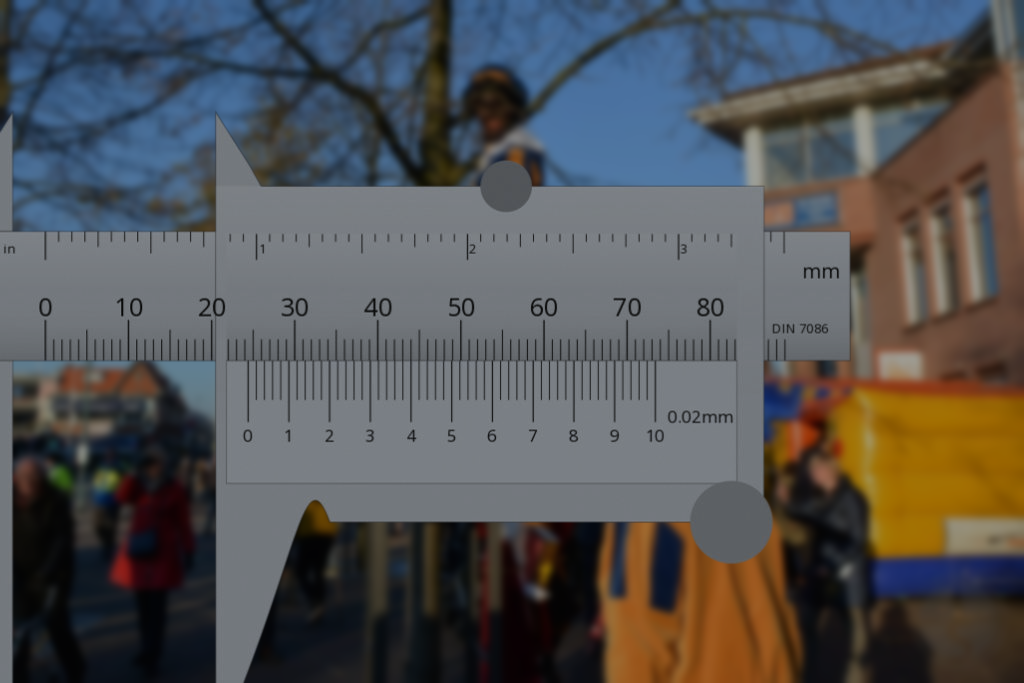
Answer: 24.4 mm
